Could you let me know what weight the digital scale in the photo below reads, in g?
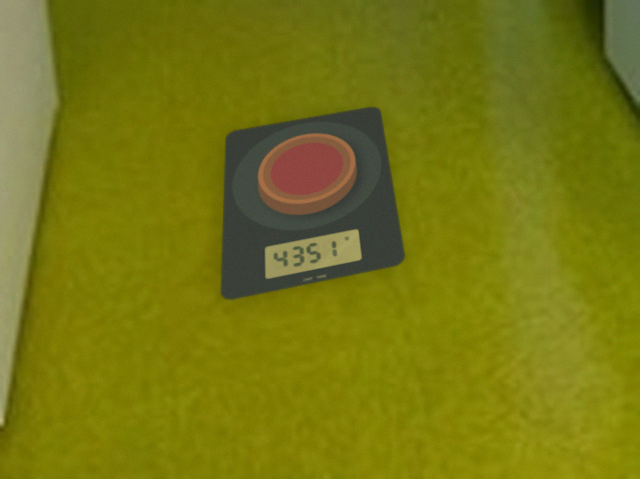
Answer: 4351 g
